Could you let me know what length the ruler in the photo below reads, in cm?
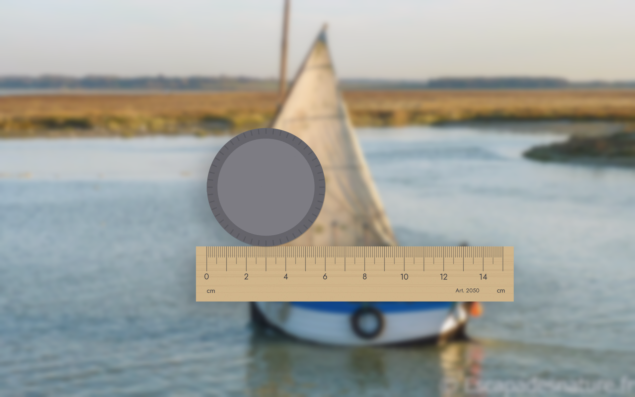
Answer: 6 cm
